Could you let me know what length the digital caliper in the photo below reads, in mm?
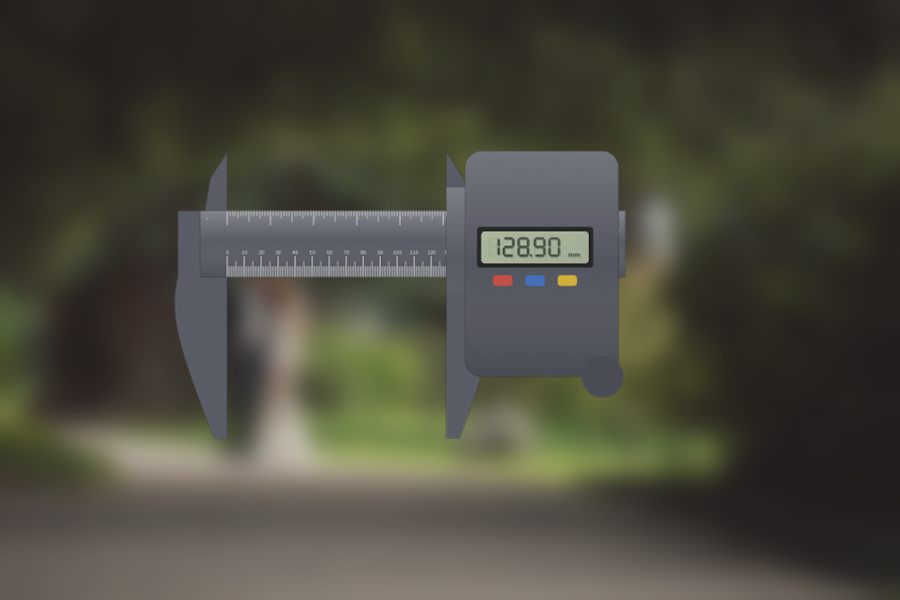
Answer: 128.90 mm
